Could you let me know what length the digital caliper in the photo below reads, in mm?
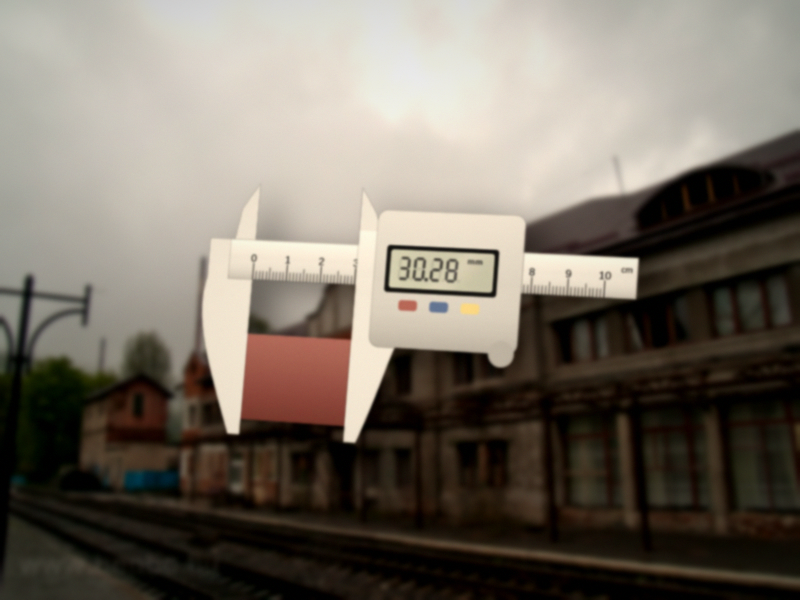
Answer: 30.28 mm
